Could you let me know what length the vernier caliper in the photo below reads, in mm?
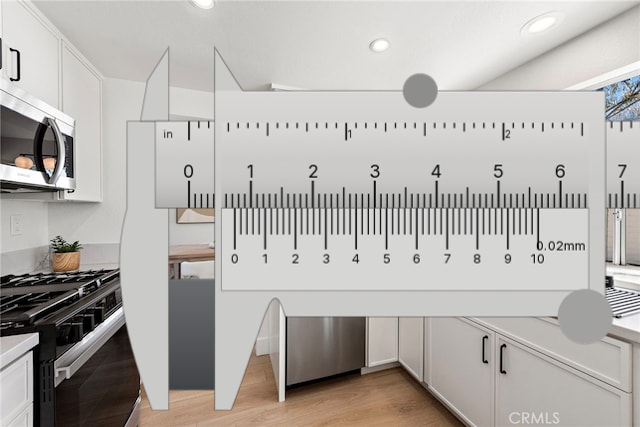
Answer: 7.4 mm
